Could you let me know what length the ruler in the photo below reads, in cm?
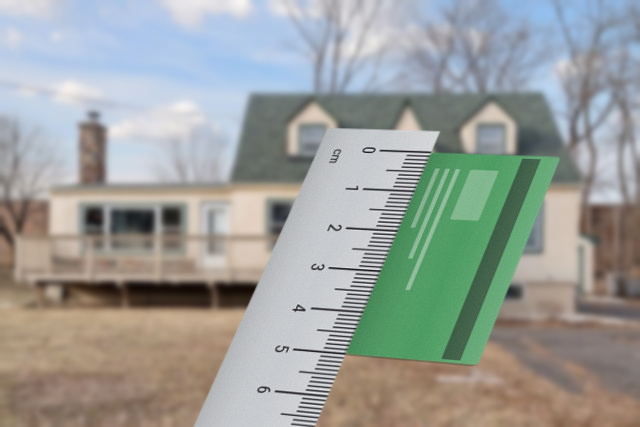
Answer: 5 cm
